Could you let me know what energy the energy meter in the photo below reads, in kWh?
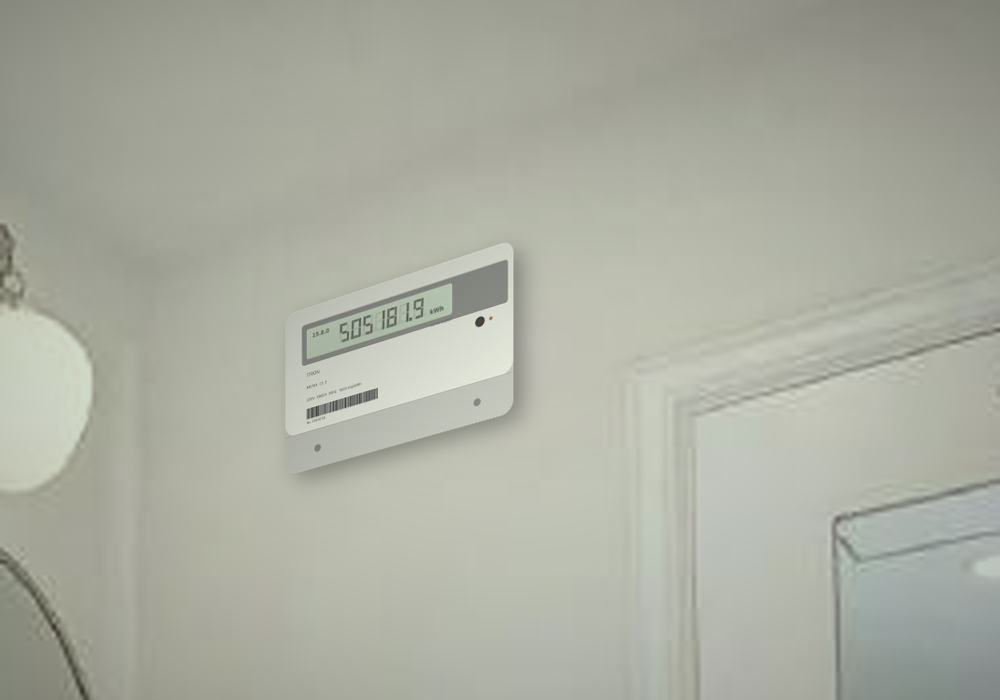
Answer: 505181.9 kWh
